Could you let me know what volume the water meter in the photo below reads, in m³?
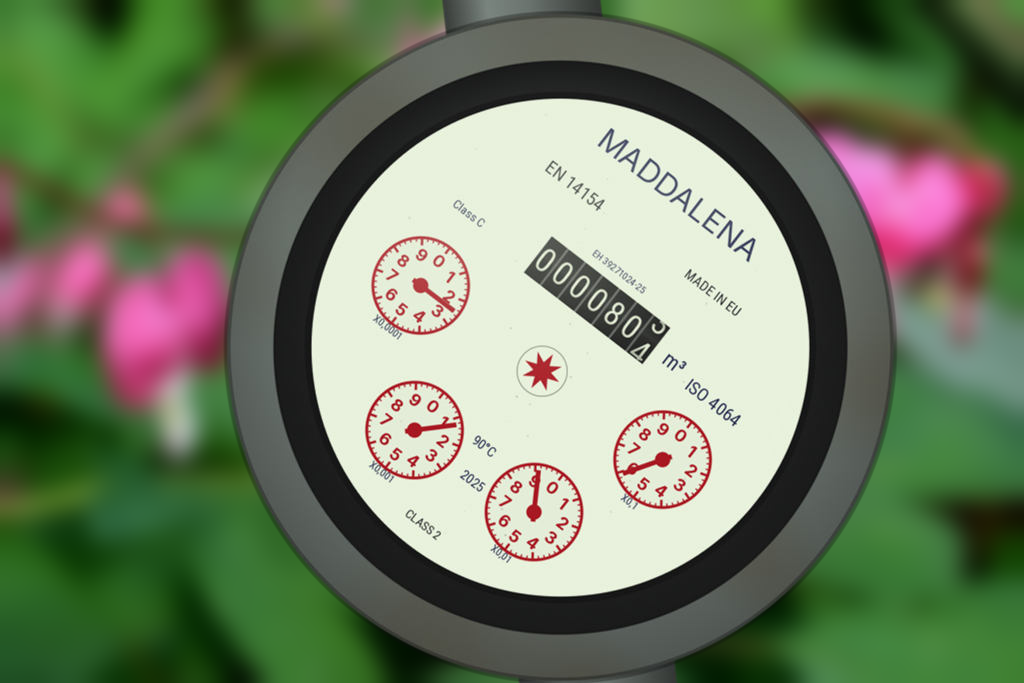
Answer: 803.5912 m³
